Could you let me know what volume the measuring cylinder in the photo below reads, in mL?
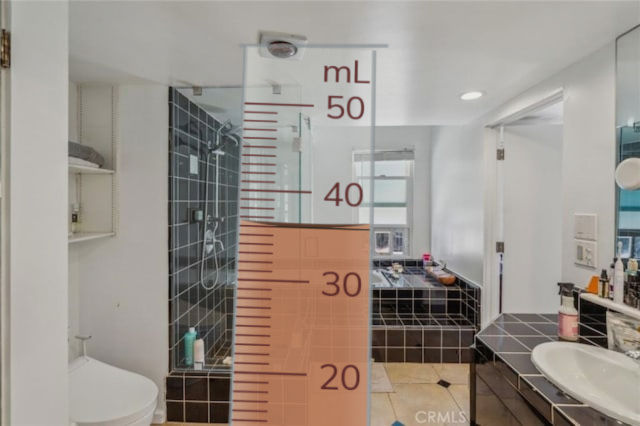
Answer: 36 mL
